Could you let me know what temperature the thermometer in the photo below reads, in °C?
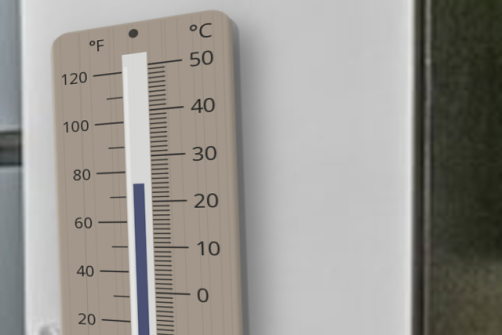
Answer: 24 °C
